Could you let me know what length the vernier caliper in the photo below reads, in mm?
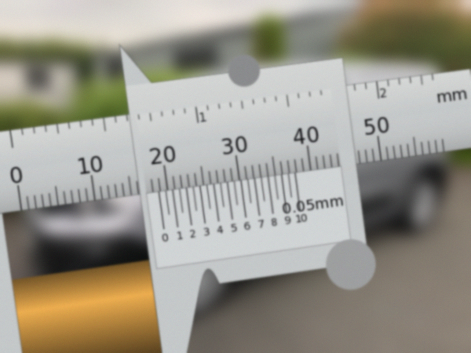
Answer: 18.8 mm
